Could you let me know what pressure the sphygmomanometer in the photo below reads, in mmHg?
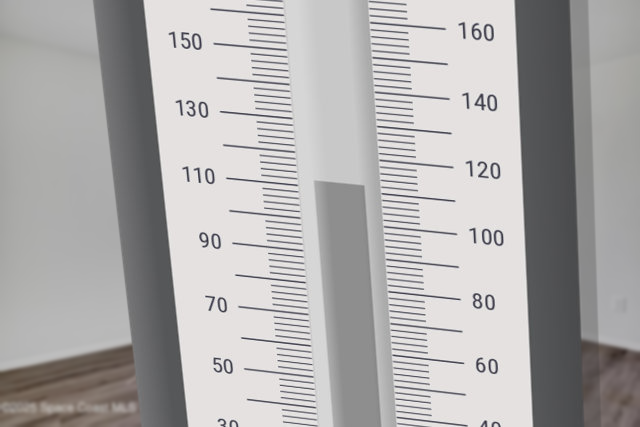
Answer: 112 mmHg
